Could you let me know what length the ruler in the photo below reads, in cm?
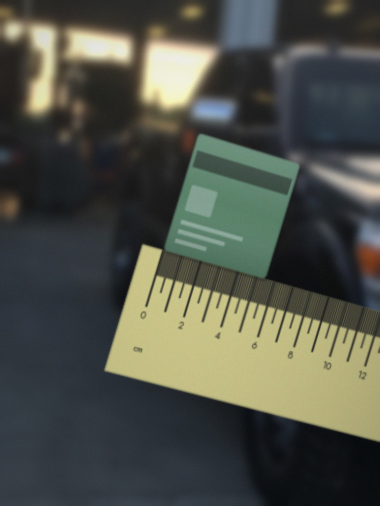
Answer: 5.5 cm
